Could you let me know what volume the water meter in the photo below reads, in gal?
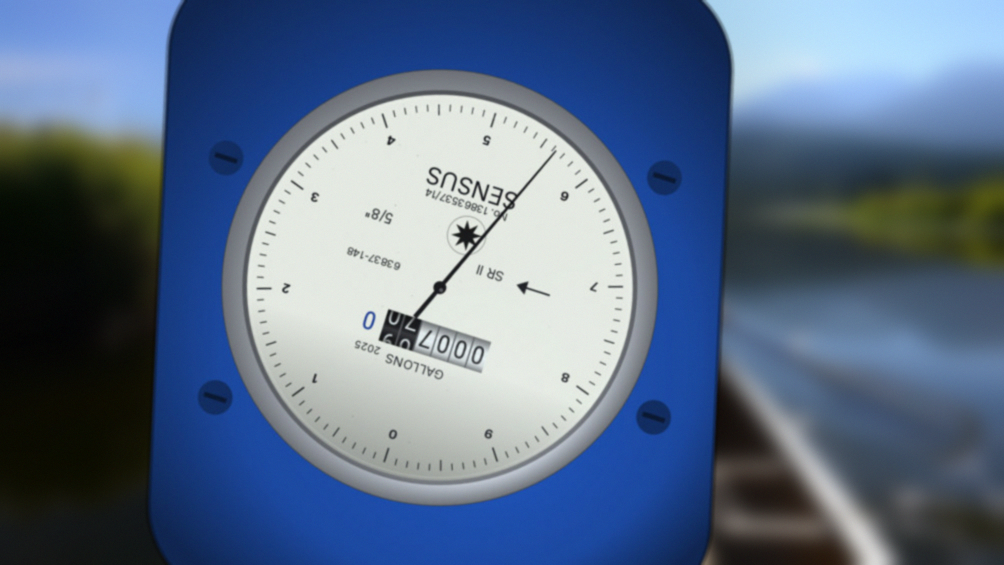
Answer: 7695.6 gal
